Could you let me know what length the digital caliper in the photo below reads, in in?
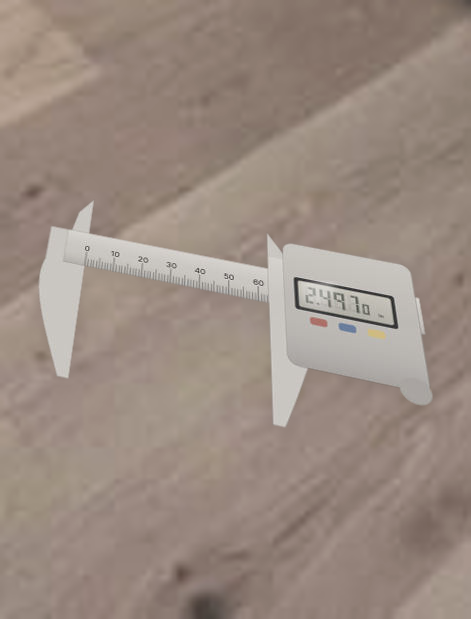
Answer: 2.4970 in
